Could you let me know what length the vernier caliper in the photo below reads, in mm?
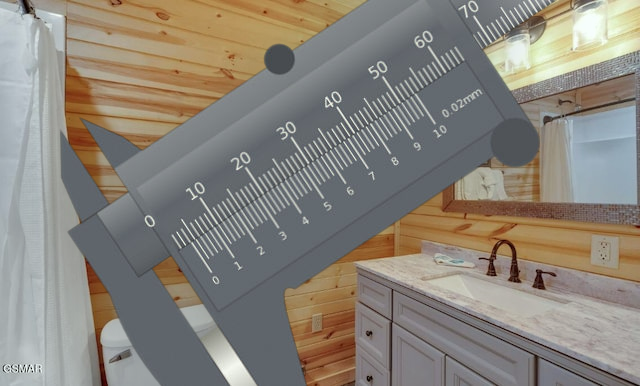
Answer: 4.2 mm
